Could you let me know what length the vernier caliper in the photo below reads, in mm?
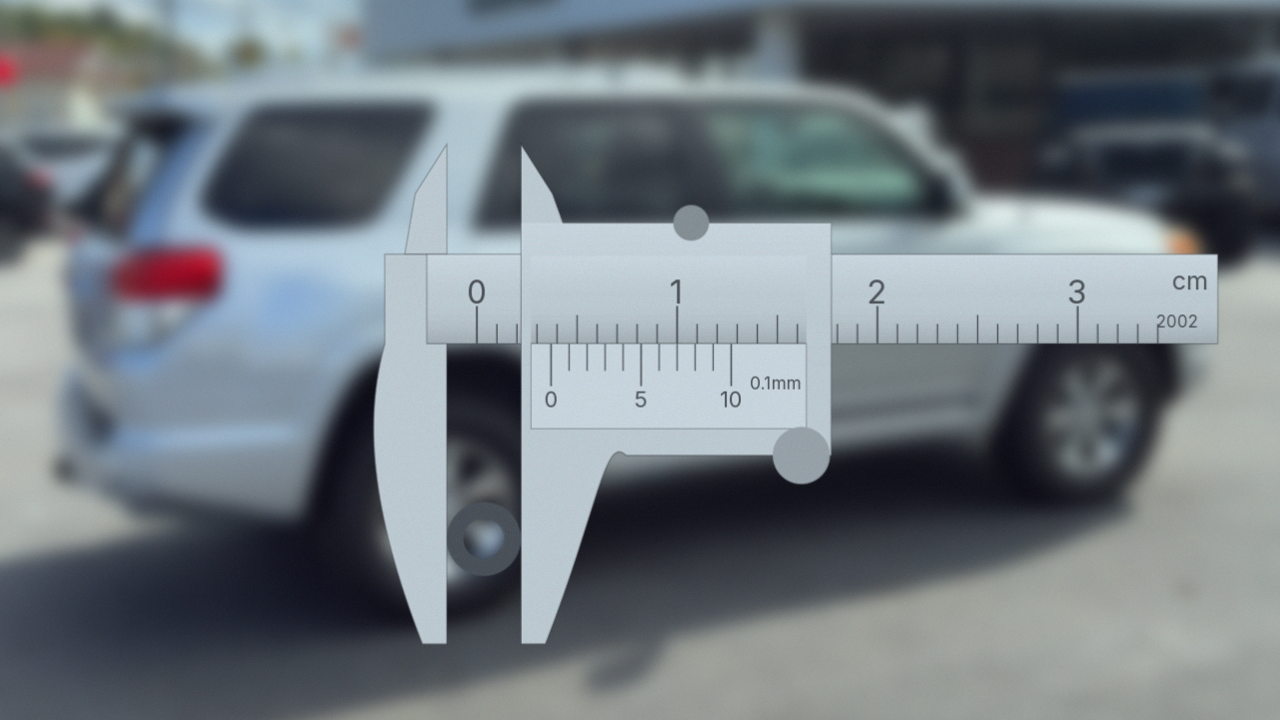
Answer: 3.7 mm
